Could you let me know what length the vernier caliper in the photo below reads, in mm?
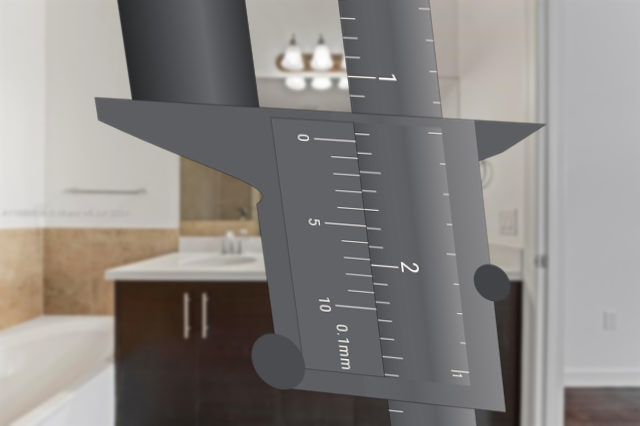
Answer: 13.4 mm
